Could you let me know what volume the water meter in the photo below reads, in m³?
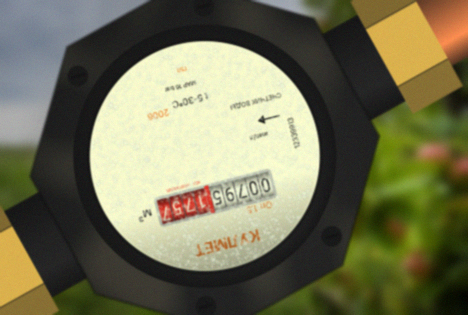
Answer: 795.1757 m³
